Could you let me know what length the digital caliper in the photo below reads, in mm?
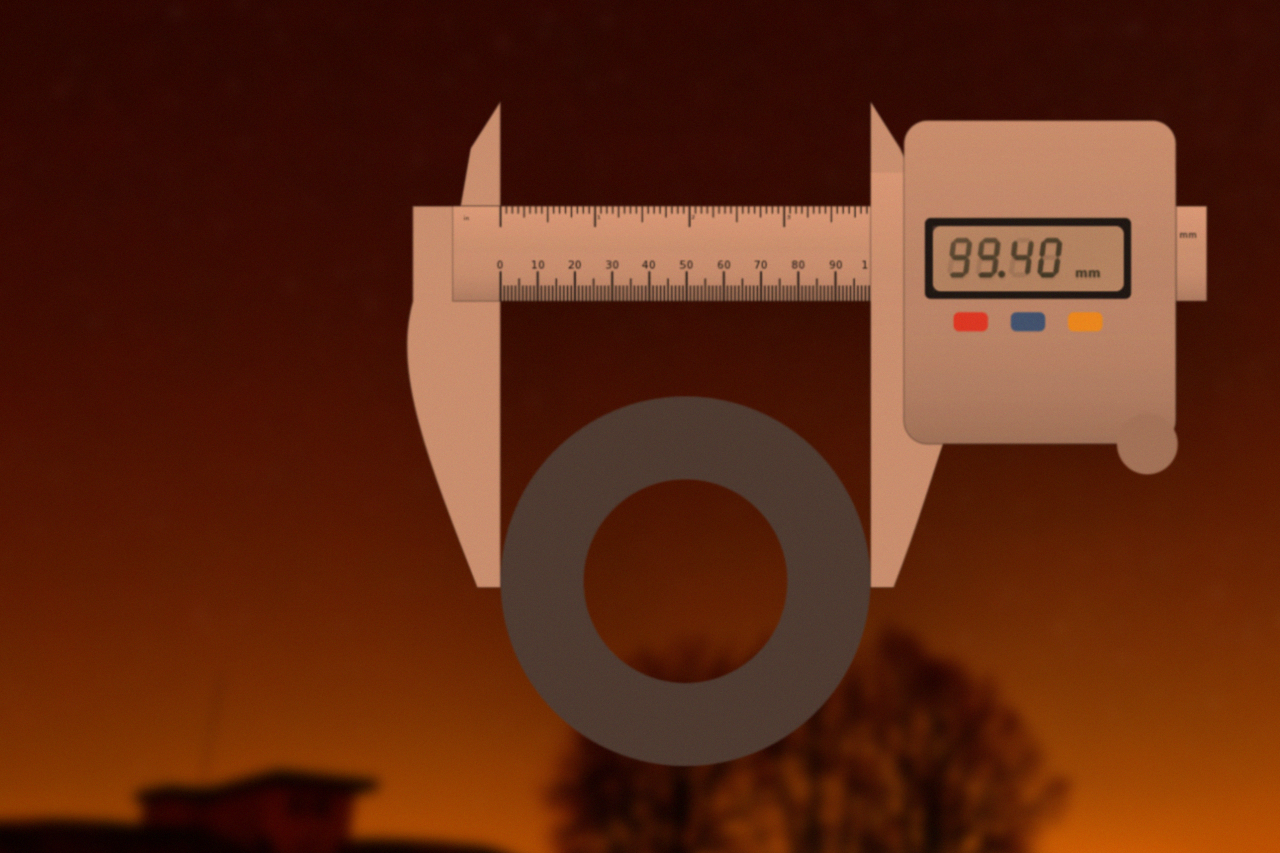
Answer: 99.40 mm
